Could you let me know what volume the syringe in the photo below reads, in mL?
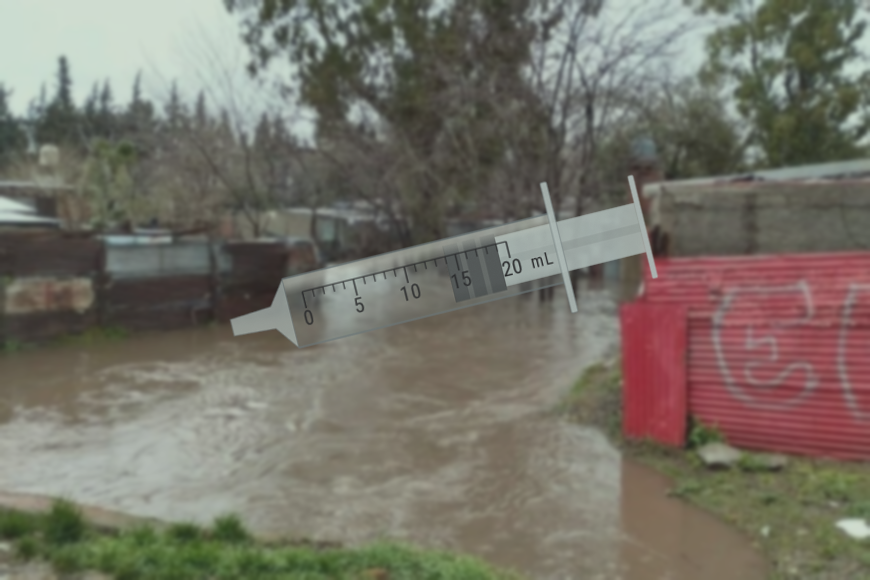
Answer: 14 mL
